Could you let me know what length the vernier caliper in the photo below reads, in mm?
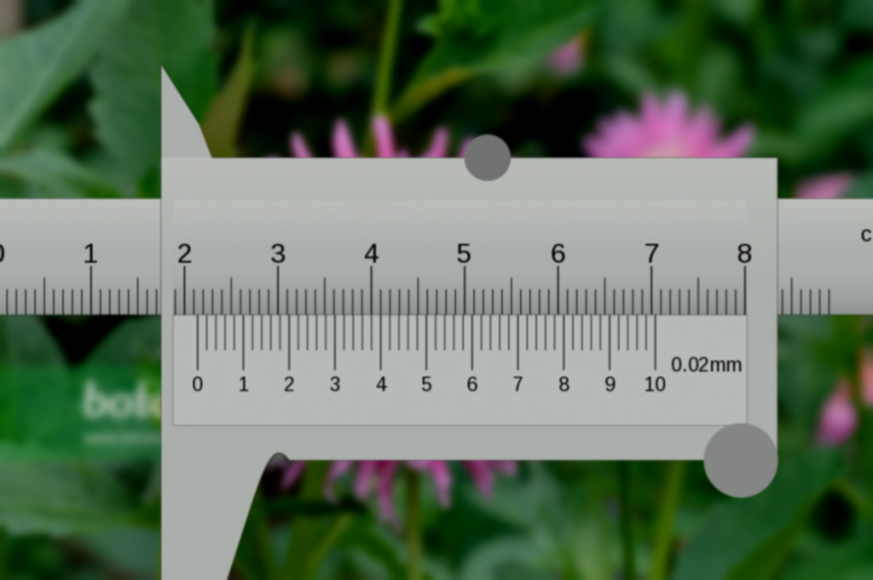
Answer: 21.4 mm
